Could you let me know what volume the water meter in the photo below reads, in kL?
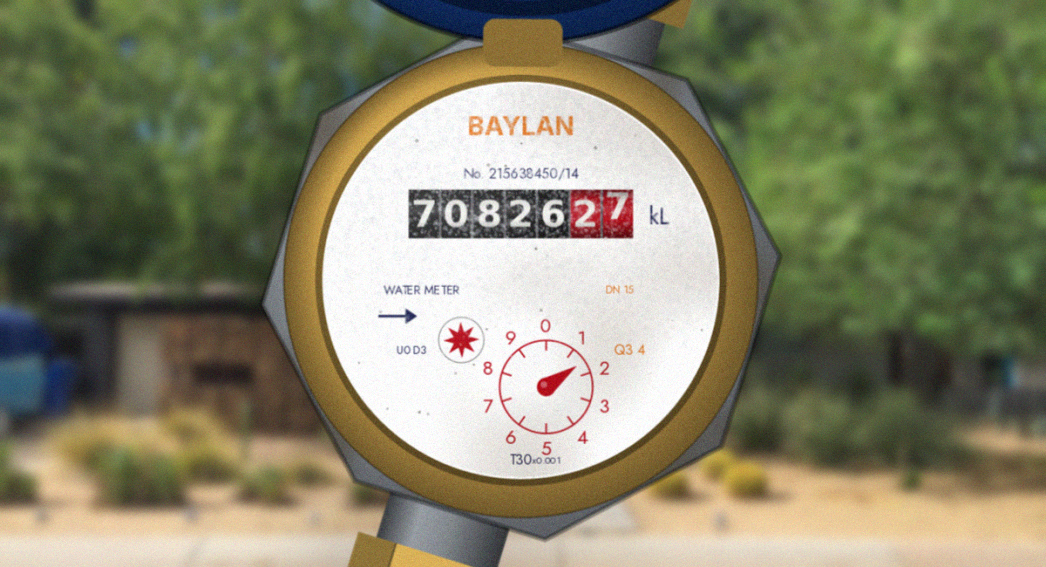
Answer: 70826.271 kL
